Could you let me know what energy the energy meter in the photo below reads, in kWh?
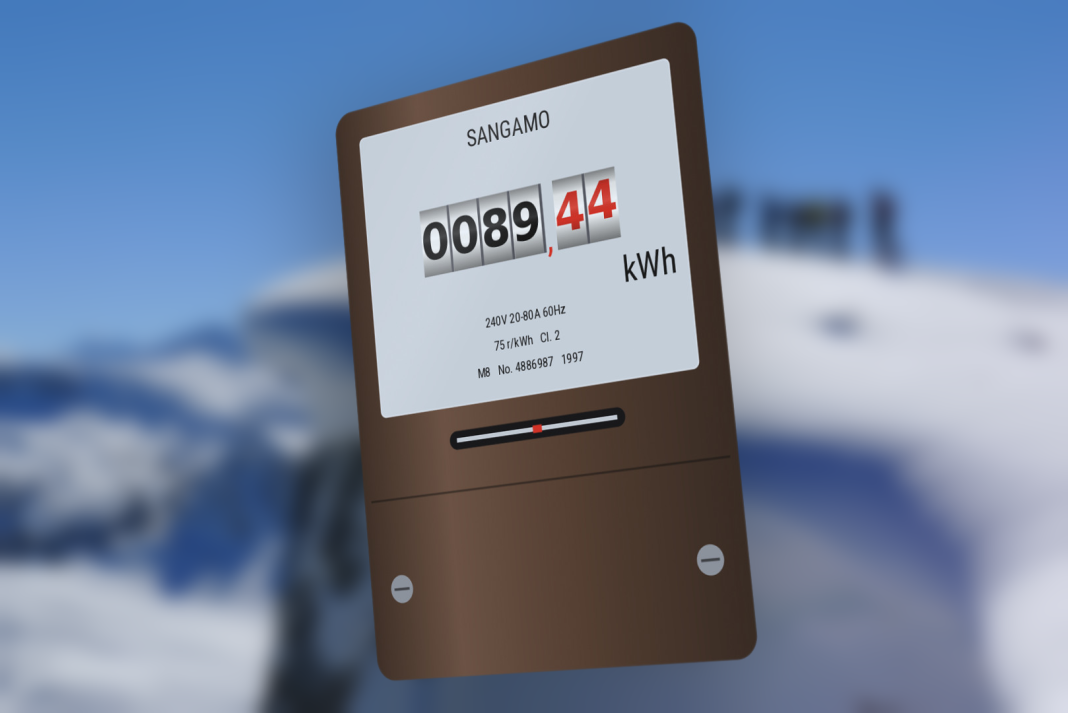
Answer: 89.44 kWh
